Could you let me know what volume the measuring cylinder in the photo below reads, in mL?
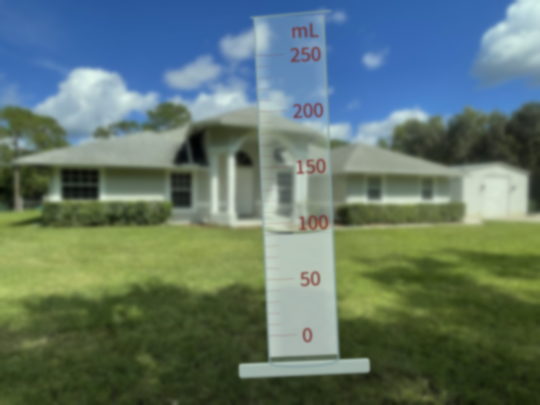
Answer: 90 mL
